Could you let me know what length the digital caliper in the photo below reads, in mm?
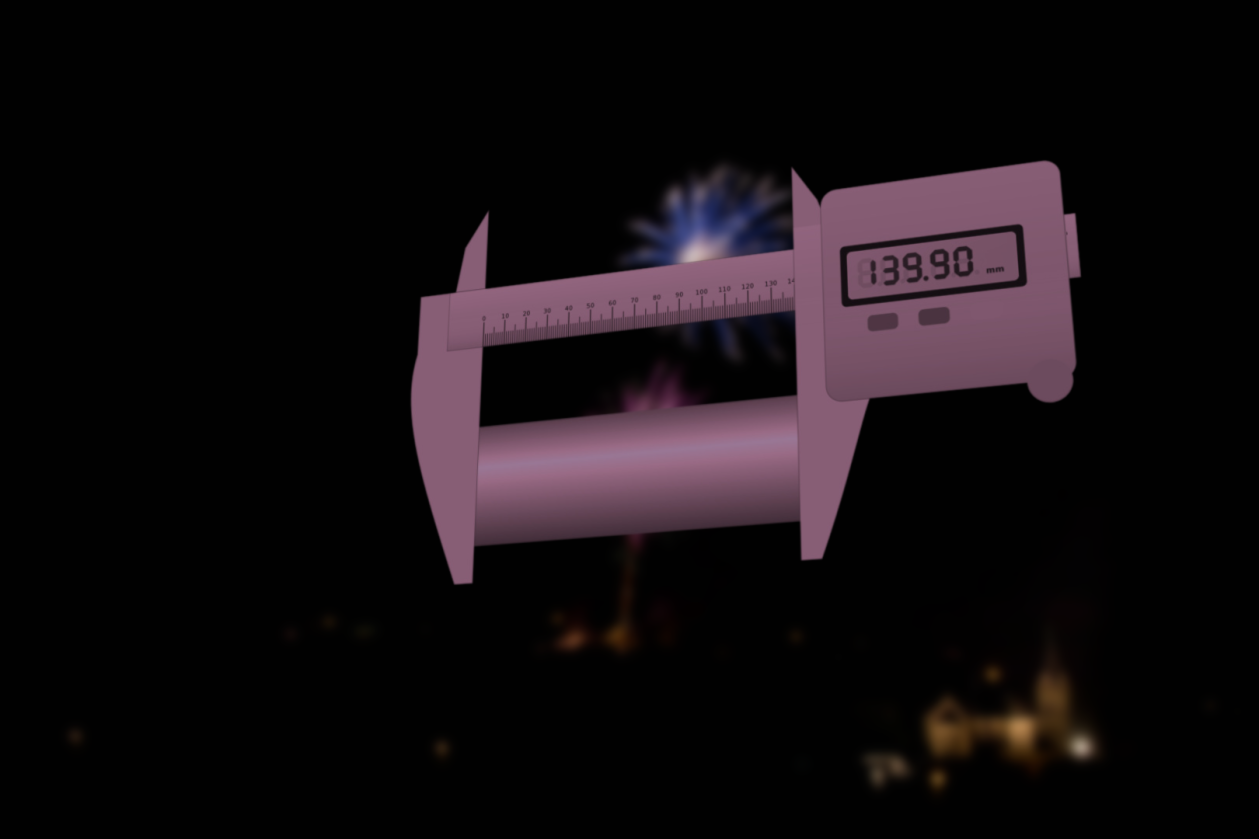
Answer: 139.90 mm
